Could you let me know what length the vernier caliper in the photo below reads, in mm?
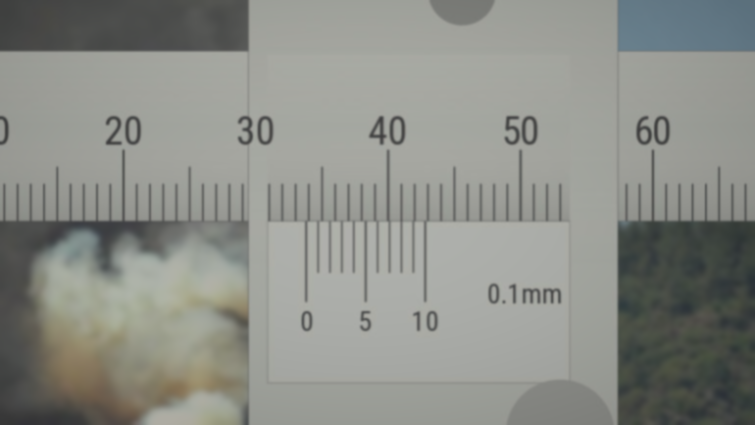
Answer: 33.8 mm
